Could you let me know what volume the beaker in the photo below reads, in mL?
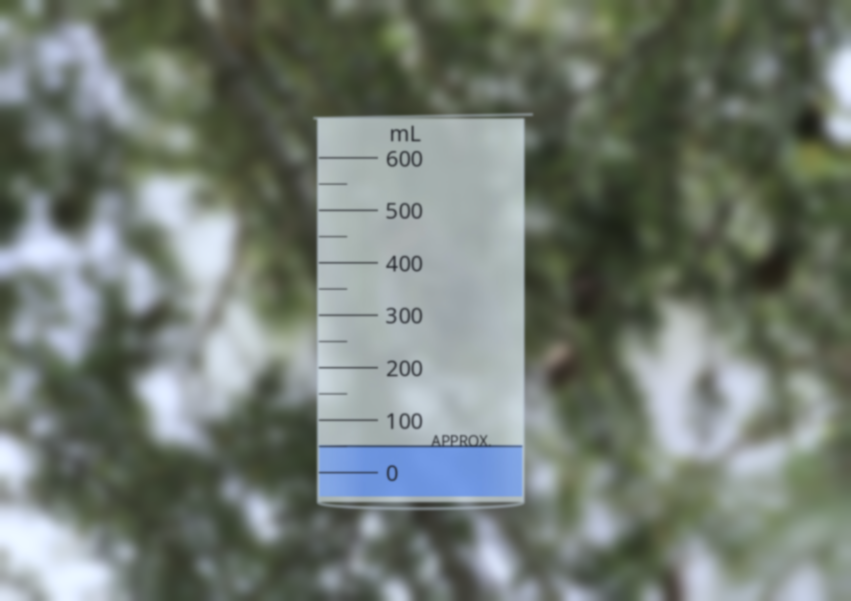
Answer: 50 mL
